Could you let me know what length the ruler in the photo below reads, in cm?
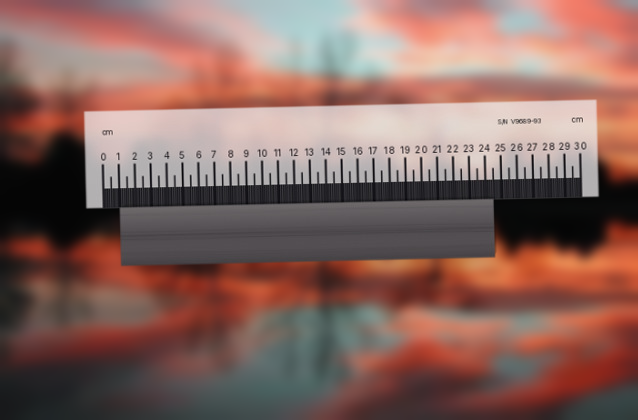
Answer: 23.5 cm
